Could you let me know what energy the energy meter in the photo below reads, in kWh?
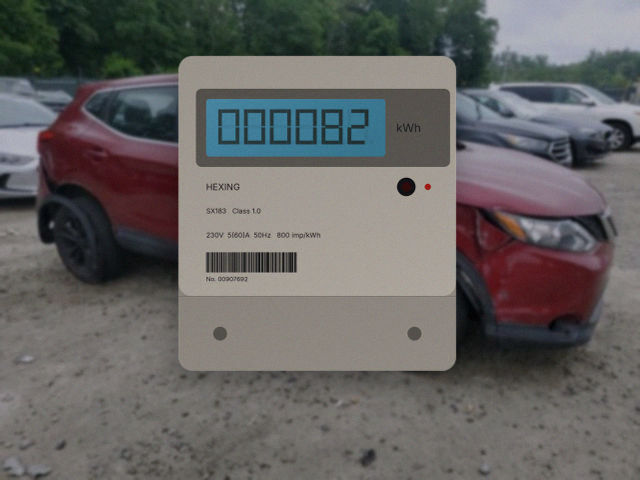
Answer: 82 kWh
